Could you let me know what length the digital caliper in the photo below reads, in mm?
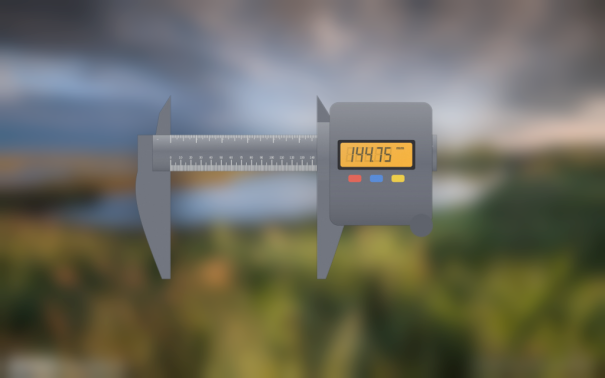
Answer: 144.75 mm
